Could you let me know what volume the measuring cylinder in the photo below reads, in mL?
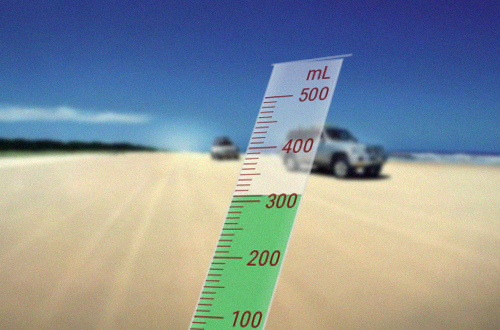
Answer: 310 mL
